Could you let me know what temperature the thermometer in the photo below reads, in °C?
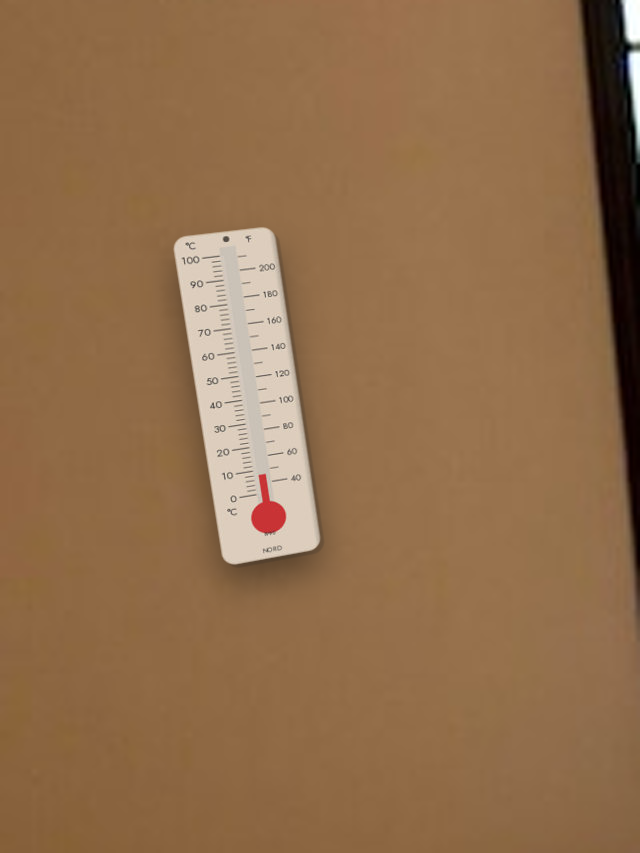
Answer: 8 °C
